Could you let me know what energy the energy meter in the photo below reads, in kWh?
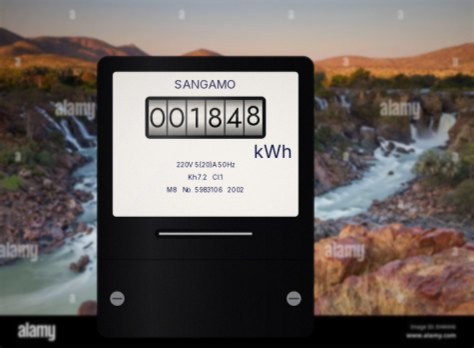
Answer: 1848 kWh
